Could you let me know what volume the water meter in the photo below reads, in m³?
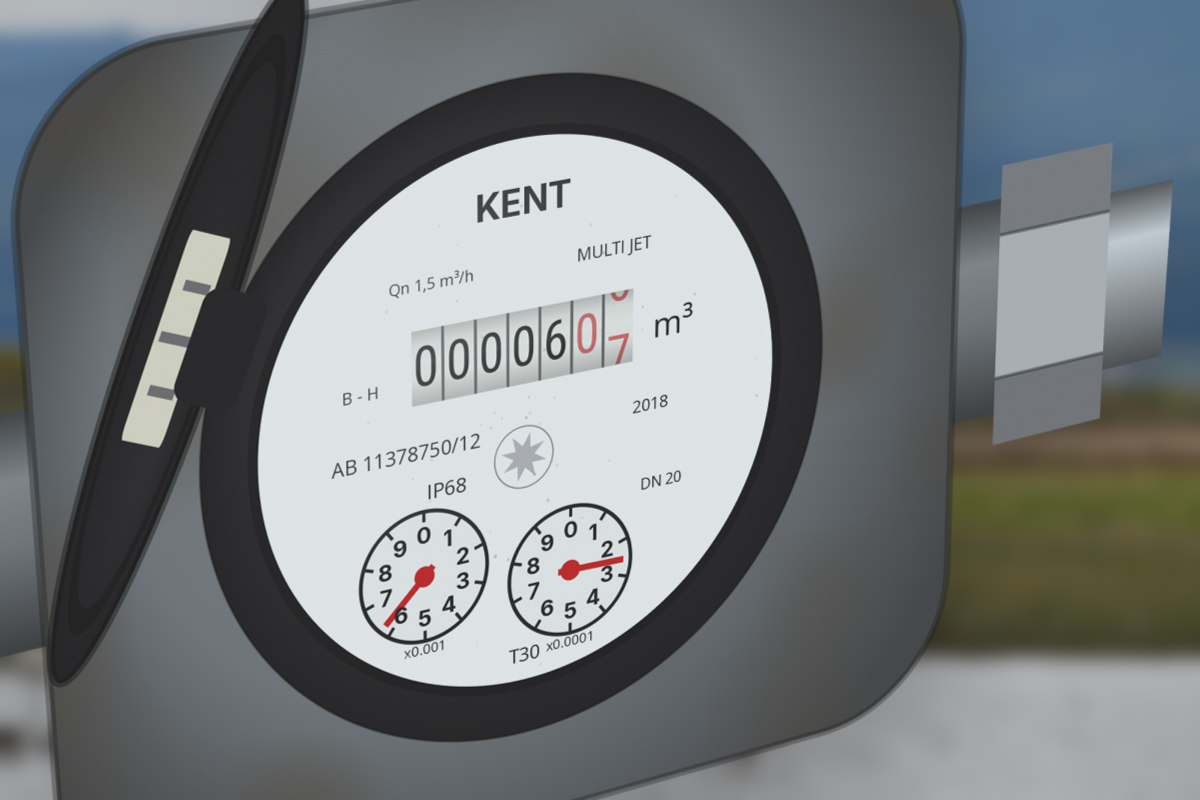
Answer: 6.0662 m³
